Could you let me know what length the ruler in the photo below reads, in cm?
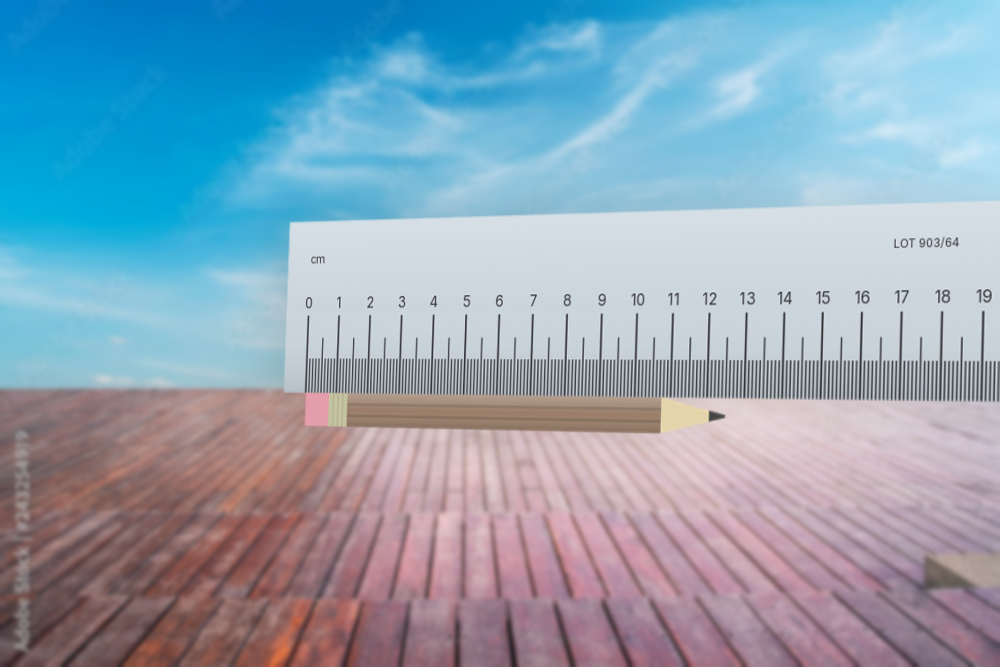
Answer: 12.5 cm
